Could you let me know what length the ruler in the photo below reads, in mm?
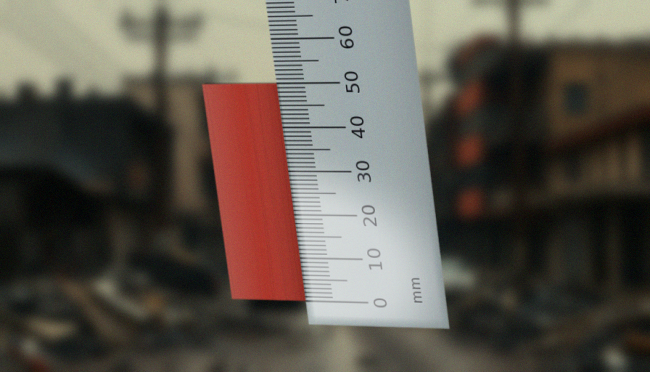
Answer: 50 mm
